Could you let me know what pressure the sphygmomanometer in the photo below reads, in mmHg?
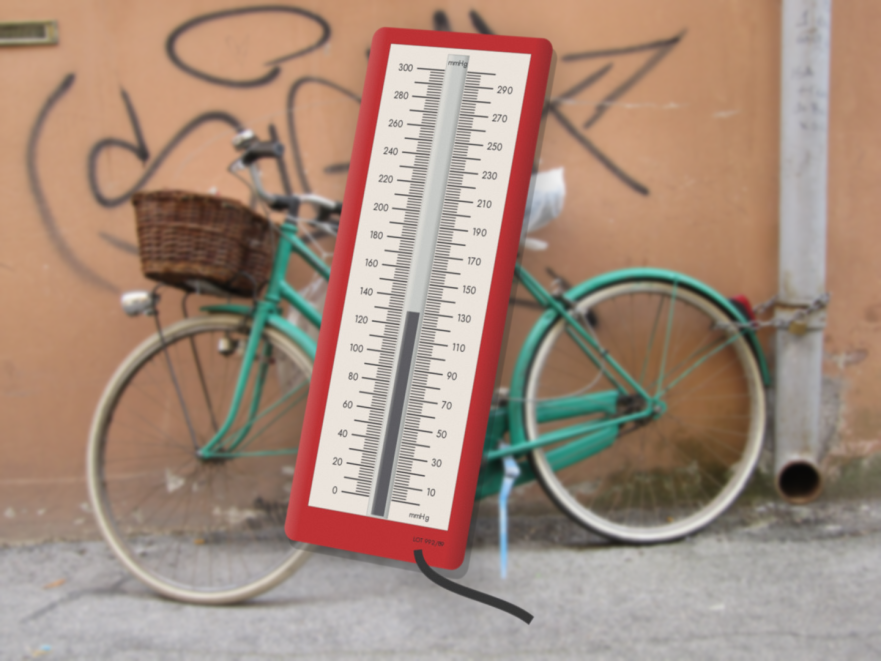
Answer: 130 mmHg
